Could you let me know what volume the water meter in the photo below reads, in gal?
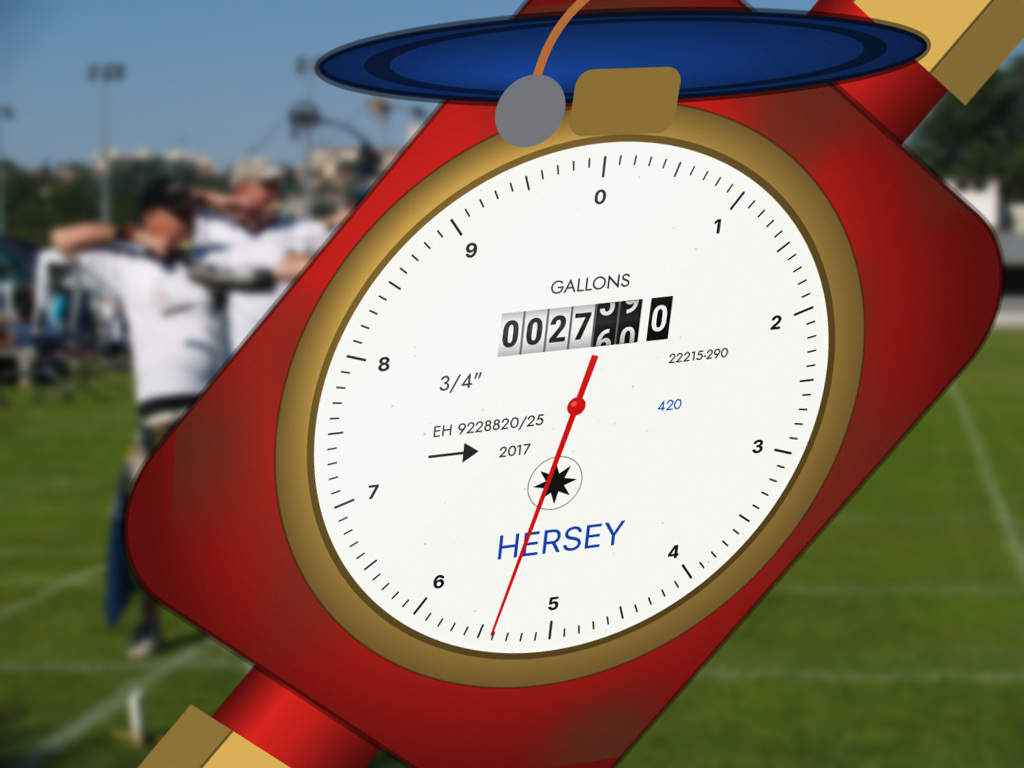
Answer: 27595.4 gal
